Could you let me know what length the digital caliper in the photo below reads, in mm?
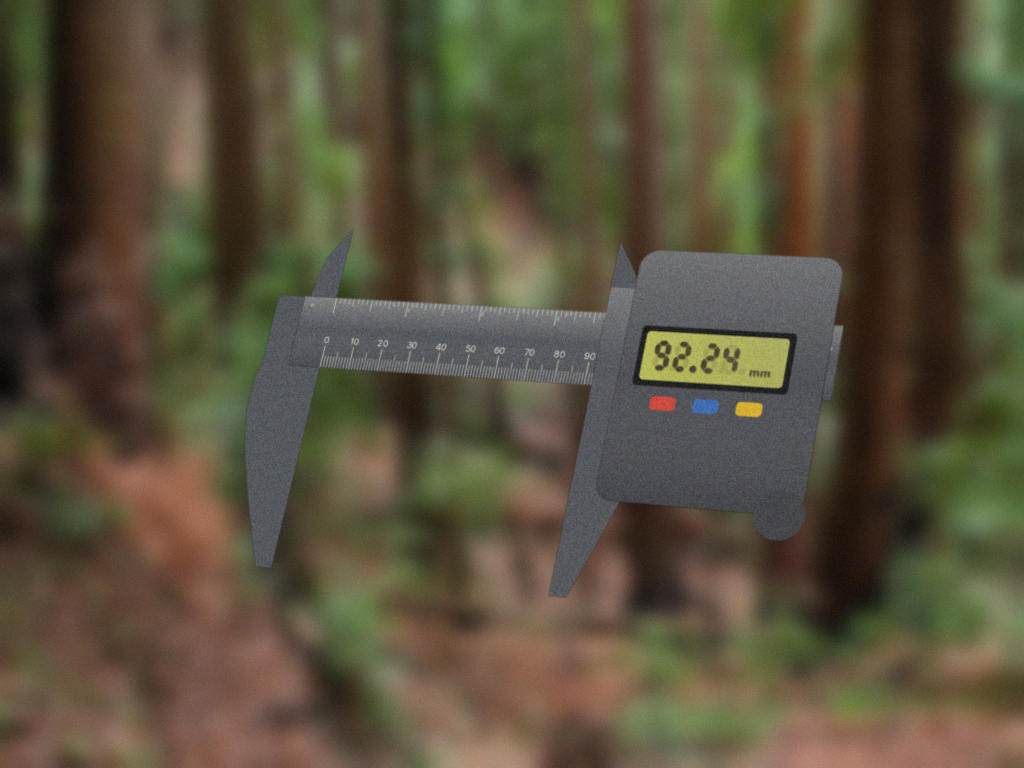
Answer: 92.24 mm
